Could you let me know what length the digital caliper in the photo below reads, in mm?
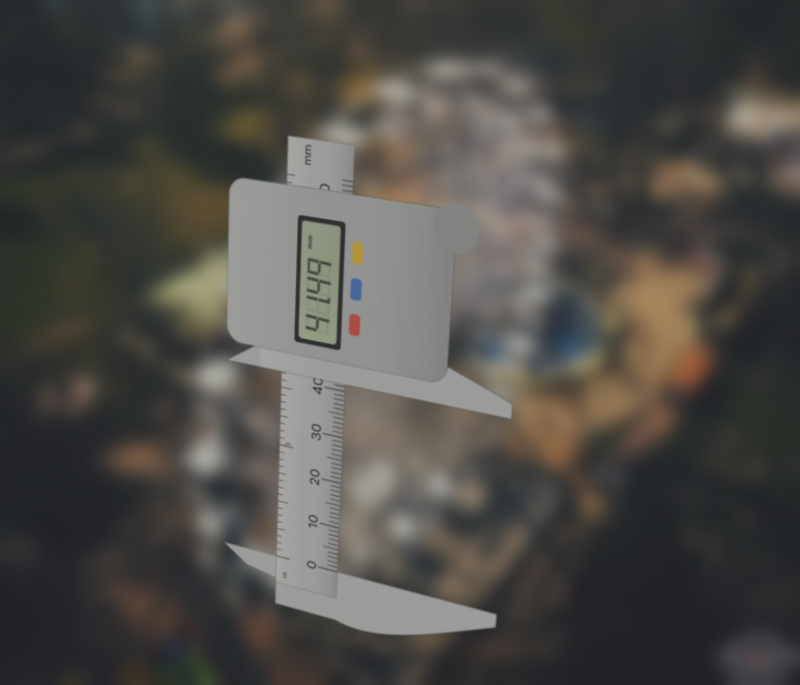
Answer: 41.49 mm
